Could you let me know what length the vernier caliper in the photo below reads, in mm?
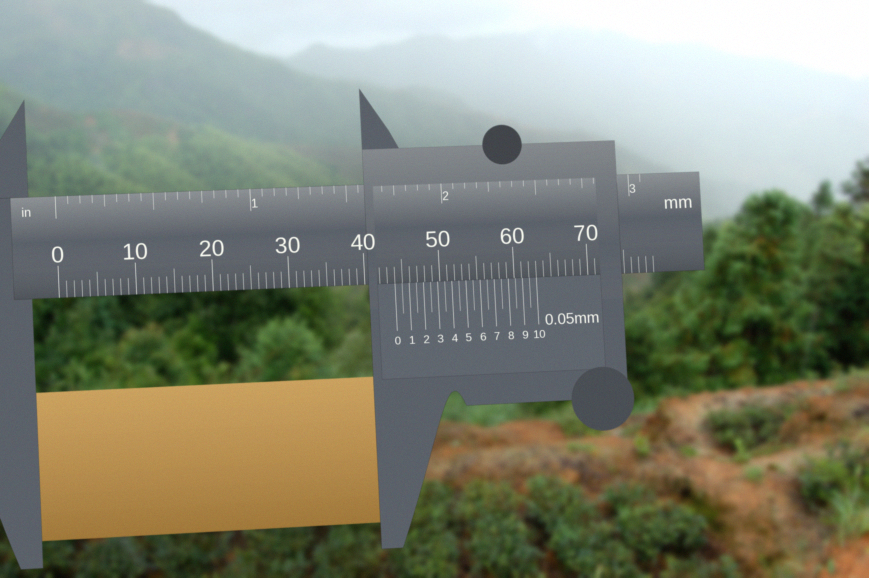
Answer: 44.0 mm
